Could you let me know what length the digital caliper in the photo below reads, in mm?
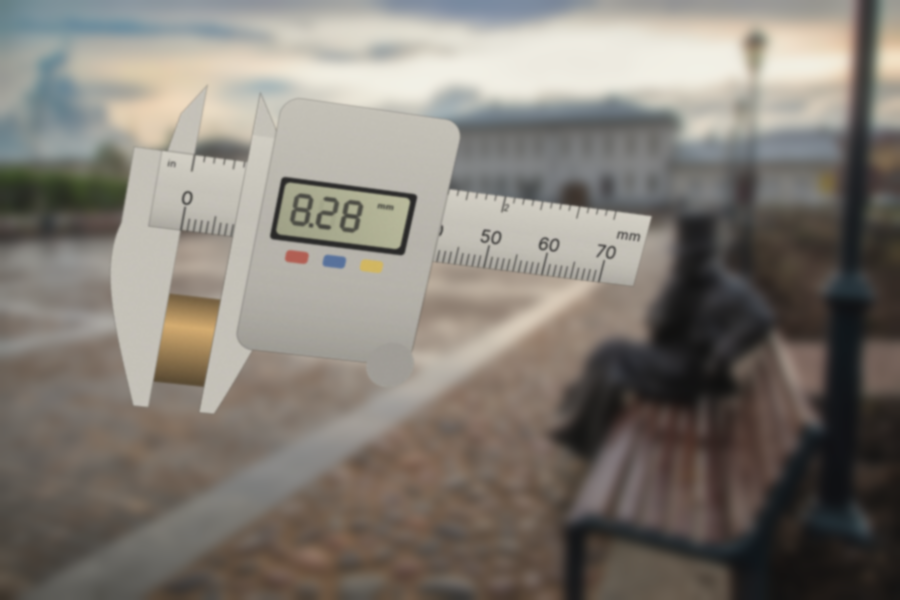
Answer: 8.28 mm
